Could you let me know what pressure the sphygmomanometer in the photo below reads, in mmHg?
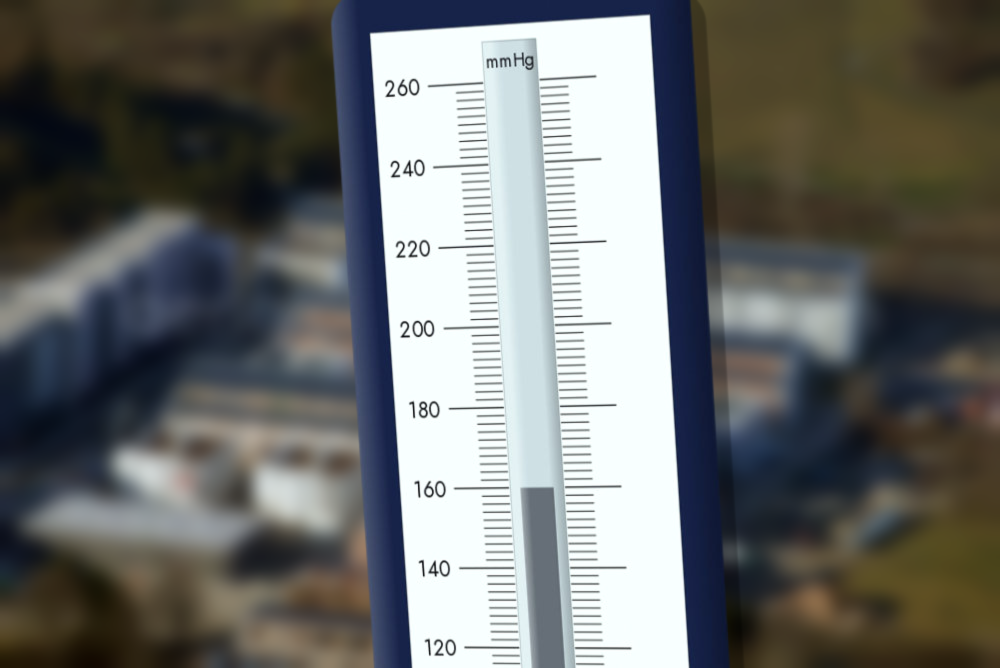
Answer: 160 mmHg
